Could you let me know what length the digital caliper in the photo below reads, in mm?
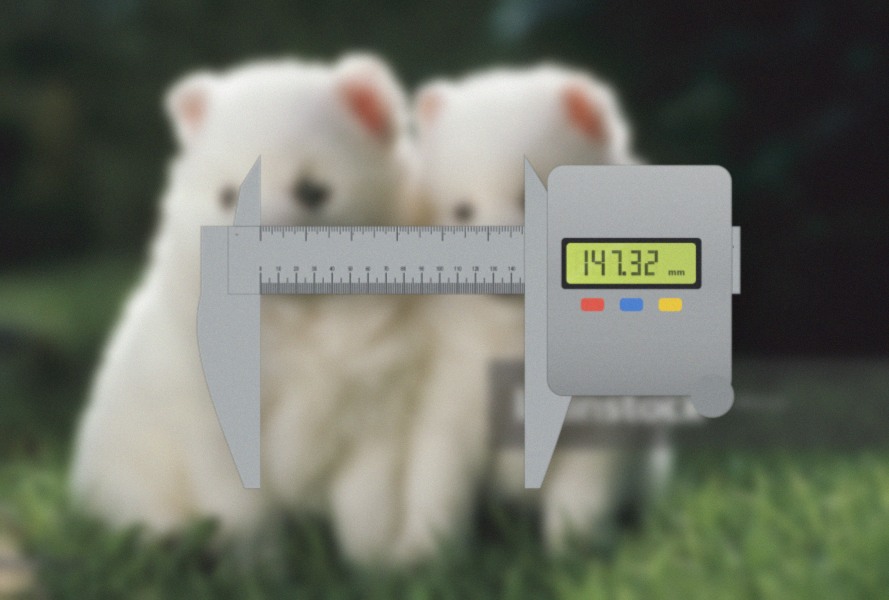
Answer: 147.32 mm
